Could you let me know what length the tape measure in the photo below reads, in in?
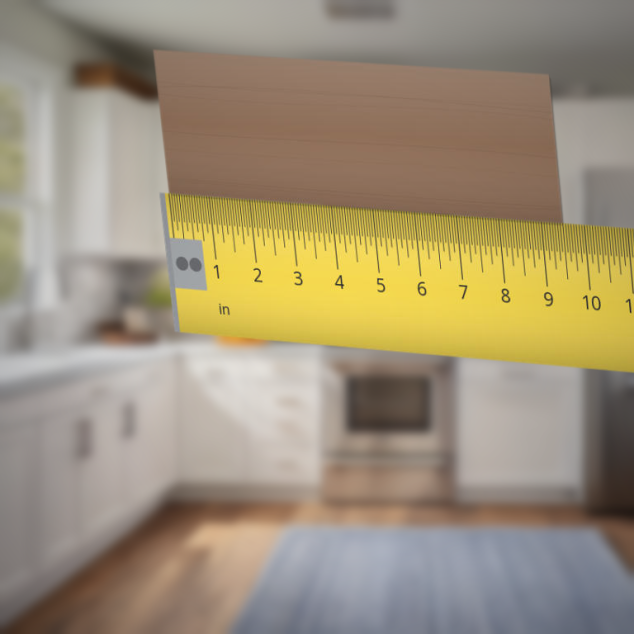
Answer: 9.5 in
